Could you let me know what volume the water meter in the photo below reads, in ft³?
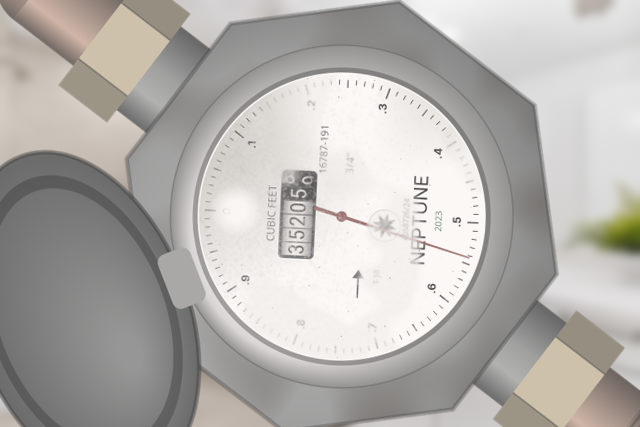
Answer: 352058.54 ft³
